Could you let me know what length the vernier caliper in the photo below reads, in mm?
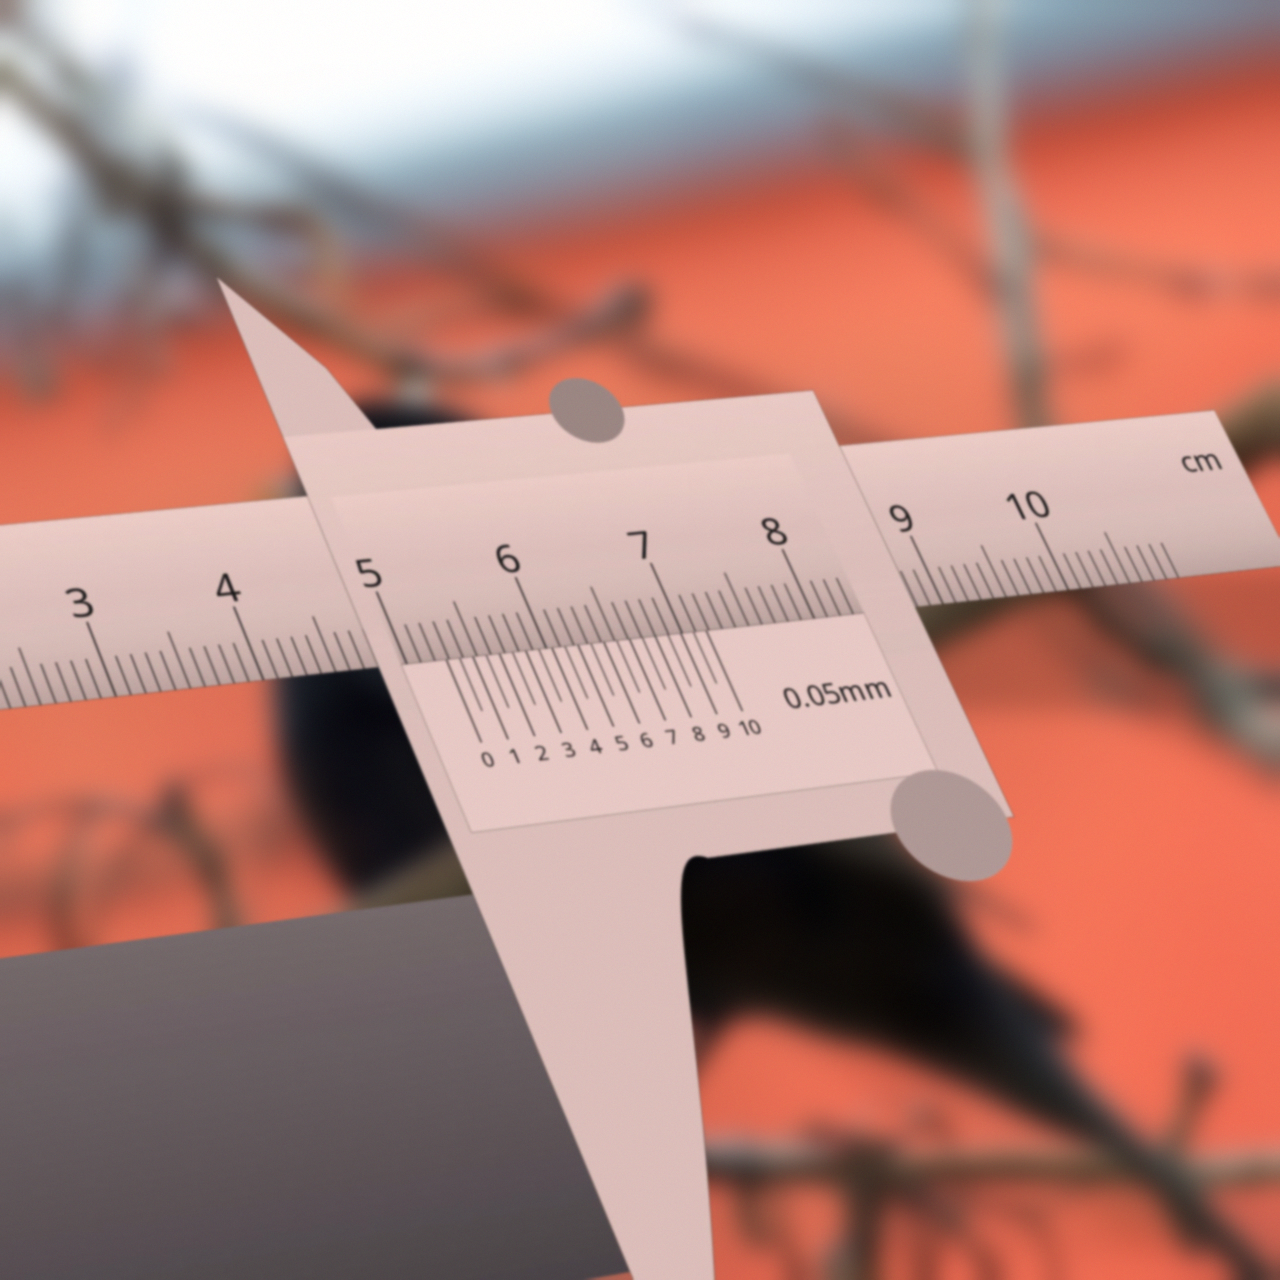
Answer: 52.8 mm
